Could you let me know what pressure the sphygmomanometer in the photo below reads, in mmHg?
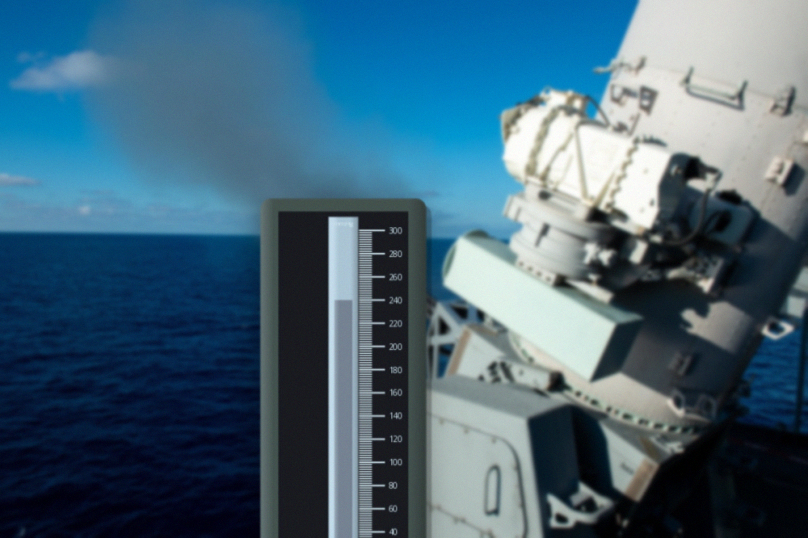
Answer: 240 mmHg
